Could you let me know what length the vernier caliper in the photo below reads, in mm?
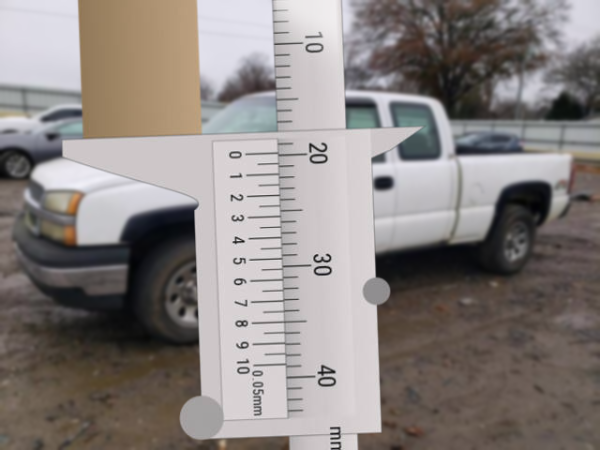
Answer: 19.8 mm
